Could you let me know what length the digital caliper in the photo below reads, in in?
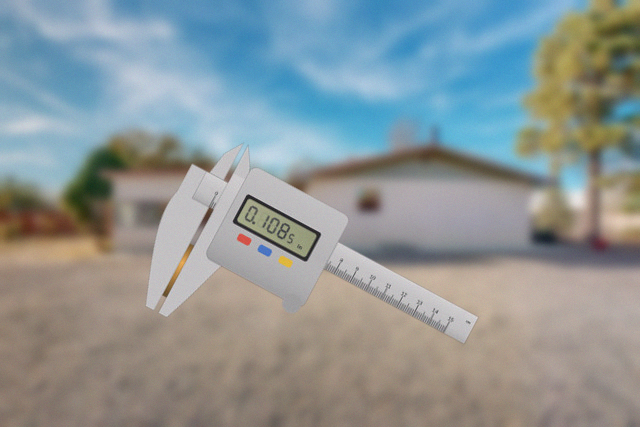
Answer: 0.1085 in
